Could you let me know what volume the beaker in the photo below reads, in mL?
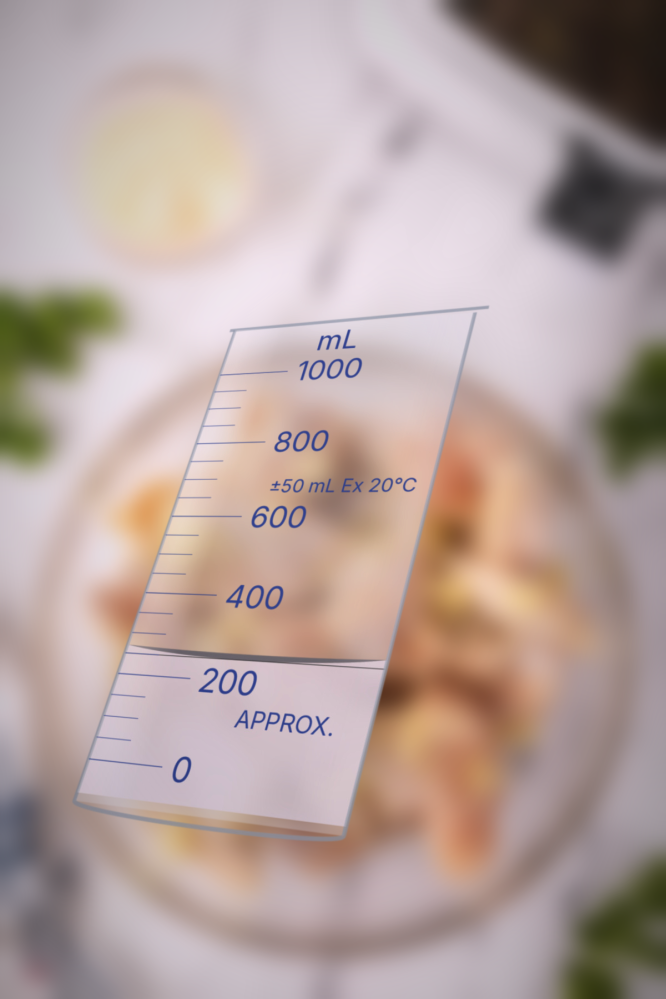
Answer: 250 mL
